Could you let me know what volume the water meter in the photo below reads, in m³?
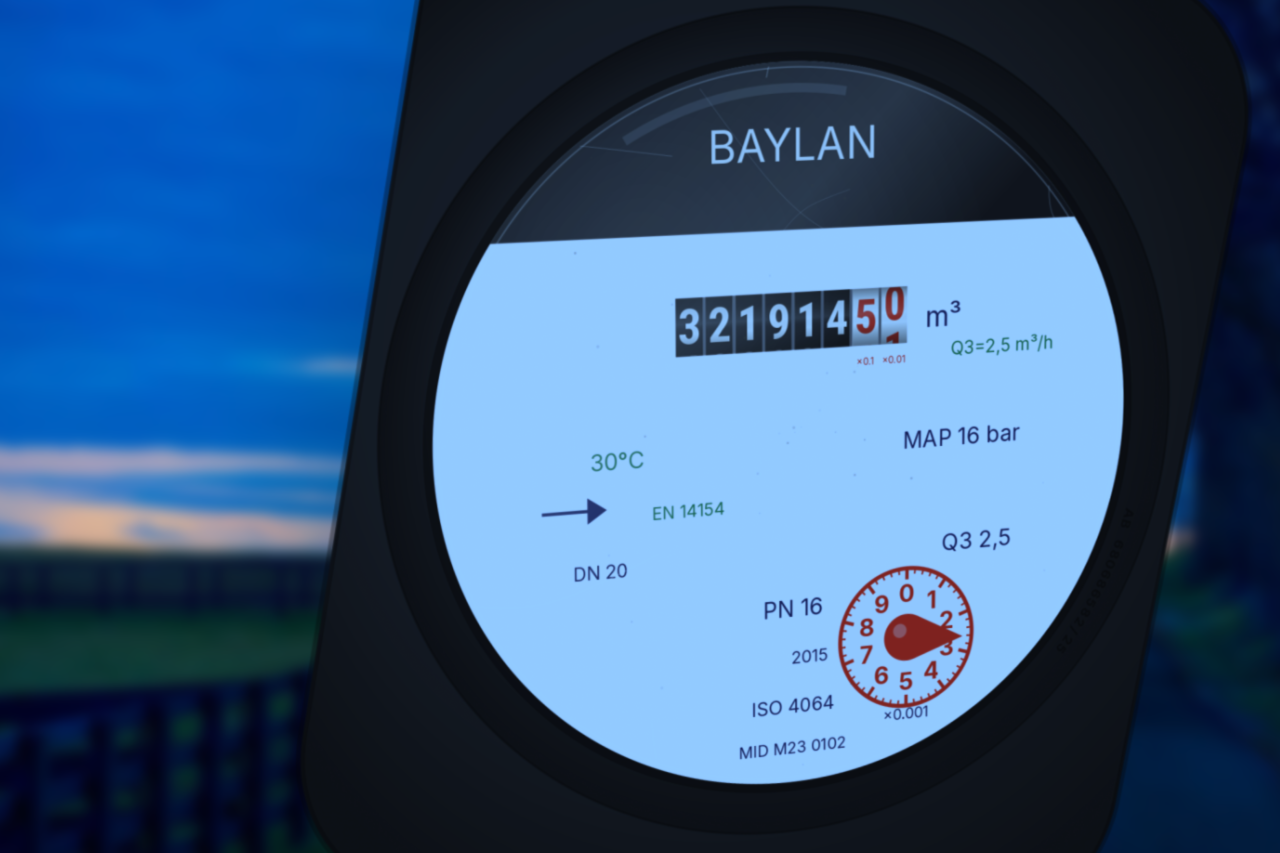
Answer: 321914.502 m³
